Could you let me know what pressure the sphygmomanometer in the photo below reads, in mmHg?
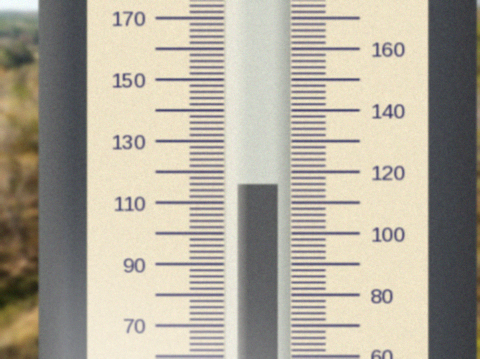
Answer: 116 mmHg
